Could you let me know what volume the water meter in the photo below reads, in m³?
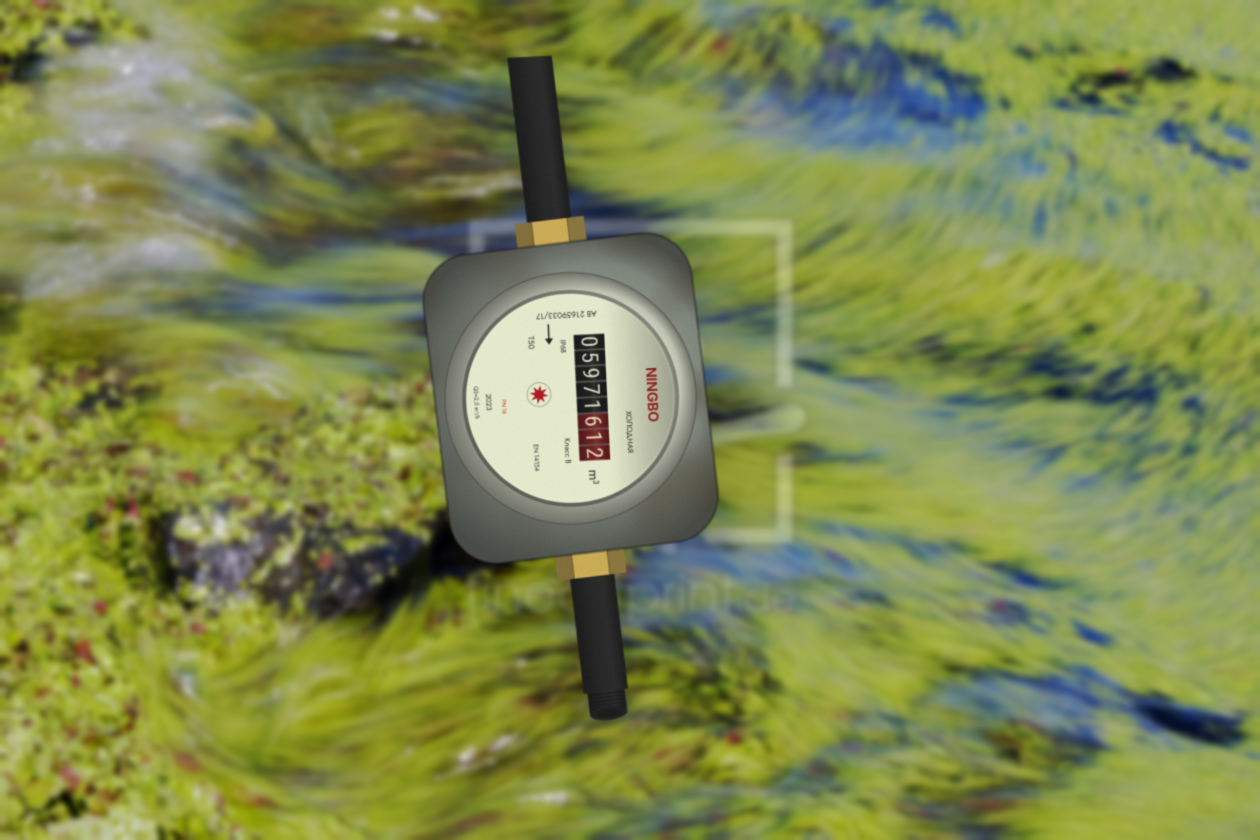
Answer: 5971.612 m³
